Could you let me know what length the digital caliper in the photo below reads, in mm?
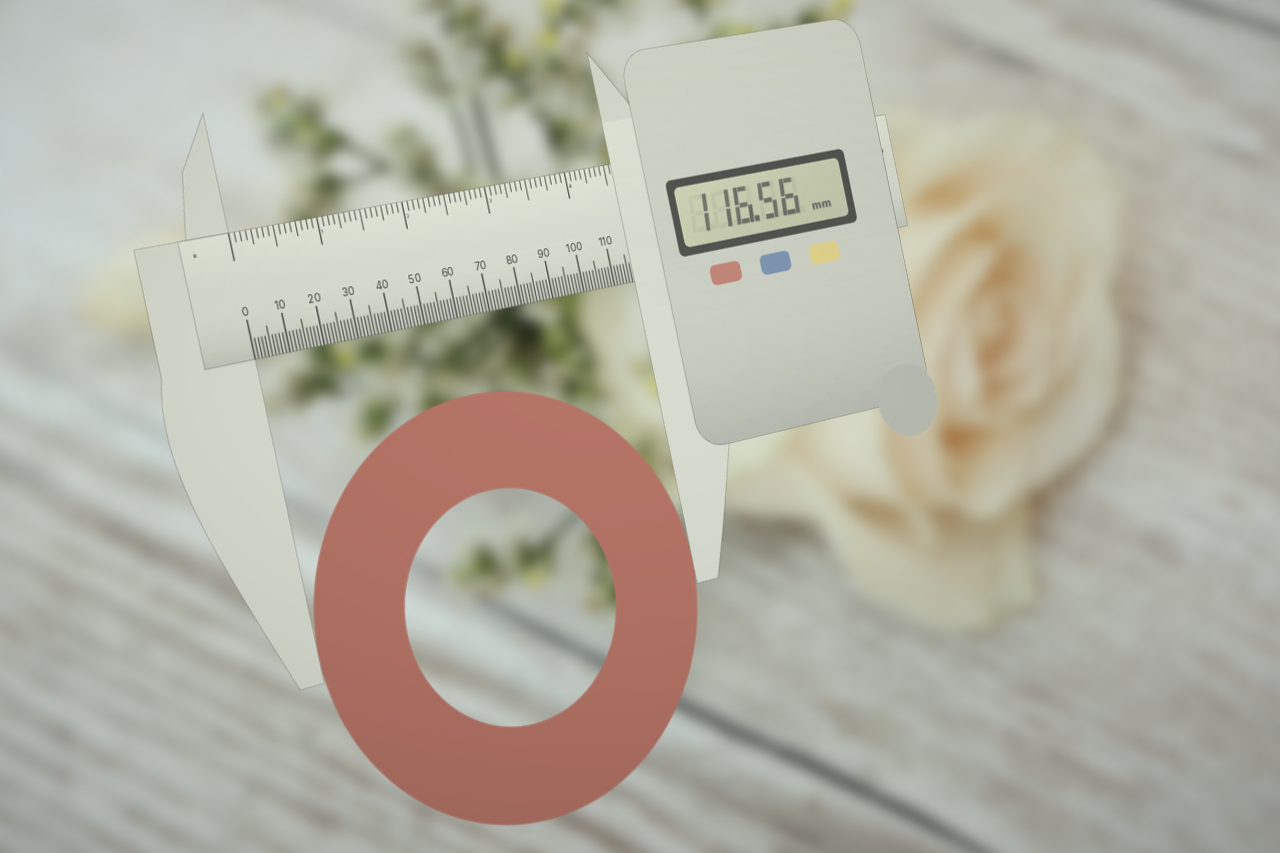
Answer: 116.56 mm
